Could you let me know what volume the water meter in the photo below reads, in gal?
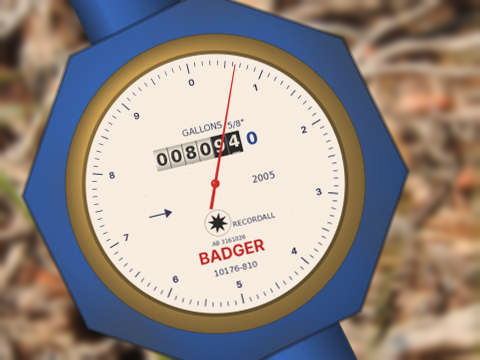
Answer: 80940.6 gal
